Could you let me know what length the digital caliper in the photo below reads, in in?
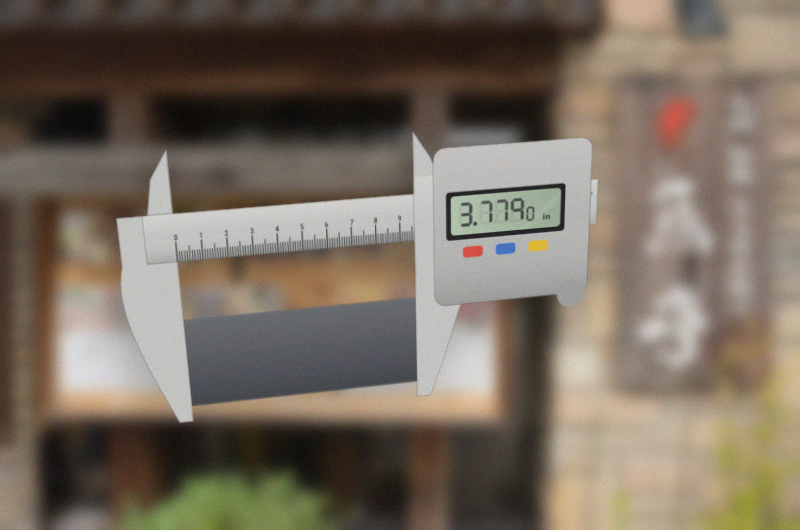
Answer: 3.7790 in
